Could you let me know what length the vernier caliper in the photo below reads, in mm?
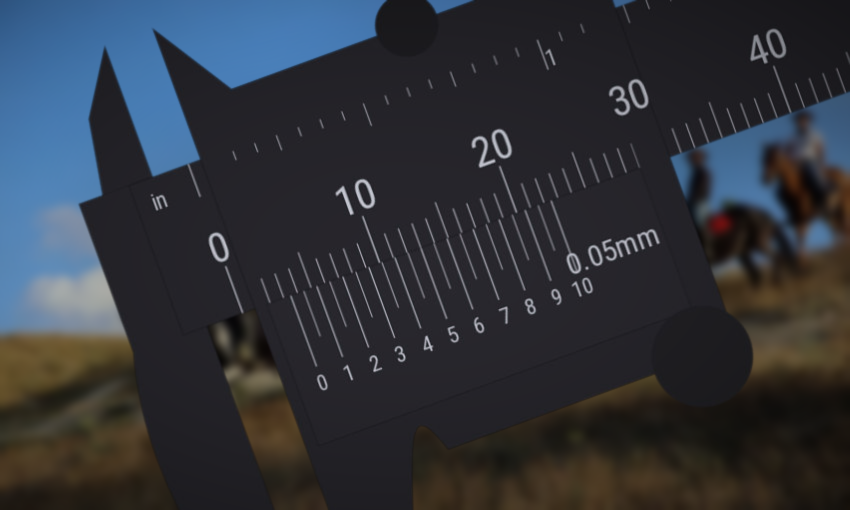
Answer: 3.5 mm
